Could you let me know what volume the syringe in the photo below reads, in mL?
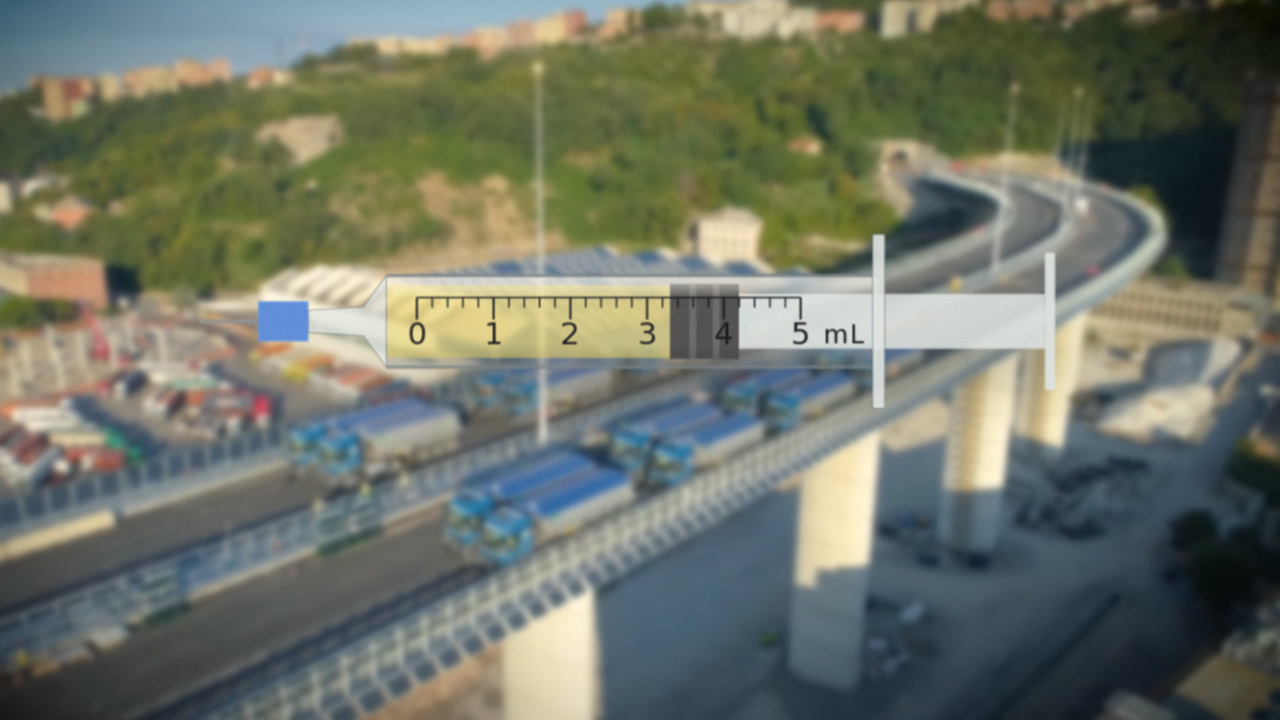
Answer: 3.3 mL
